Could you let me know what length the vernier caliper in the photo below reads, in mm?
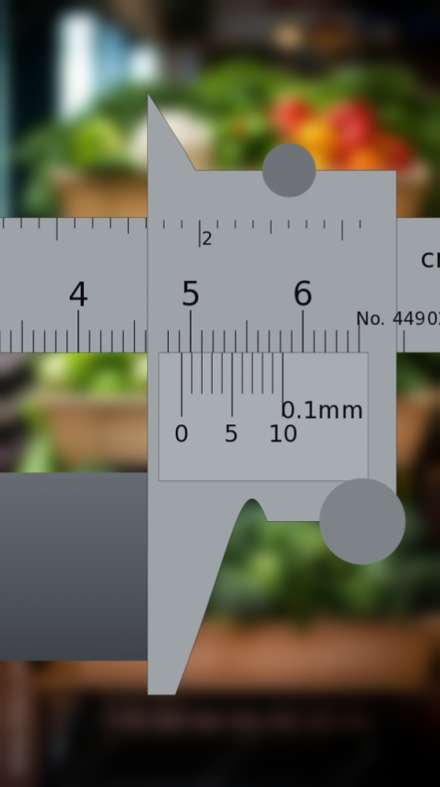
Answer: 49.2 mm
